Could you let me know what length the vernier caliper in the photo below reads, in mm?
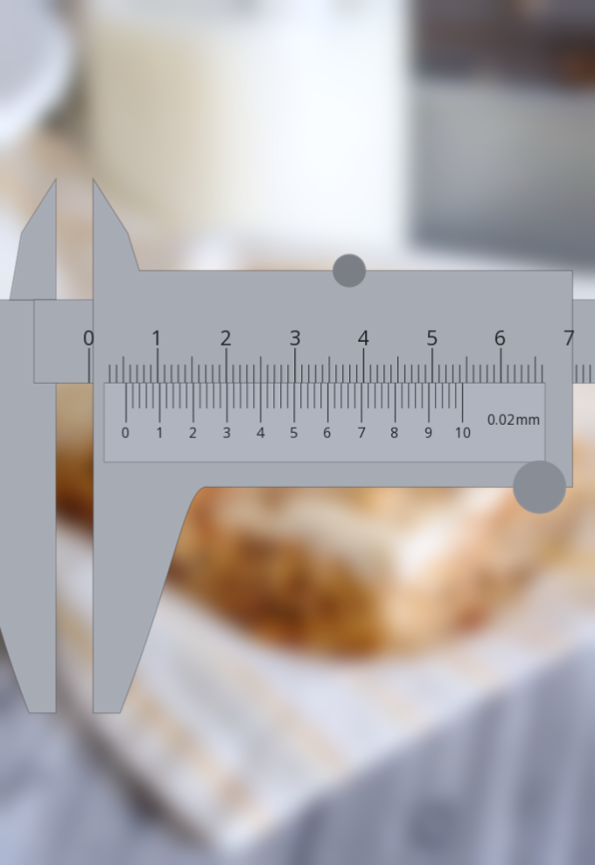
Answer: 5.4 mm
